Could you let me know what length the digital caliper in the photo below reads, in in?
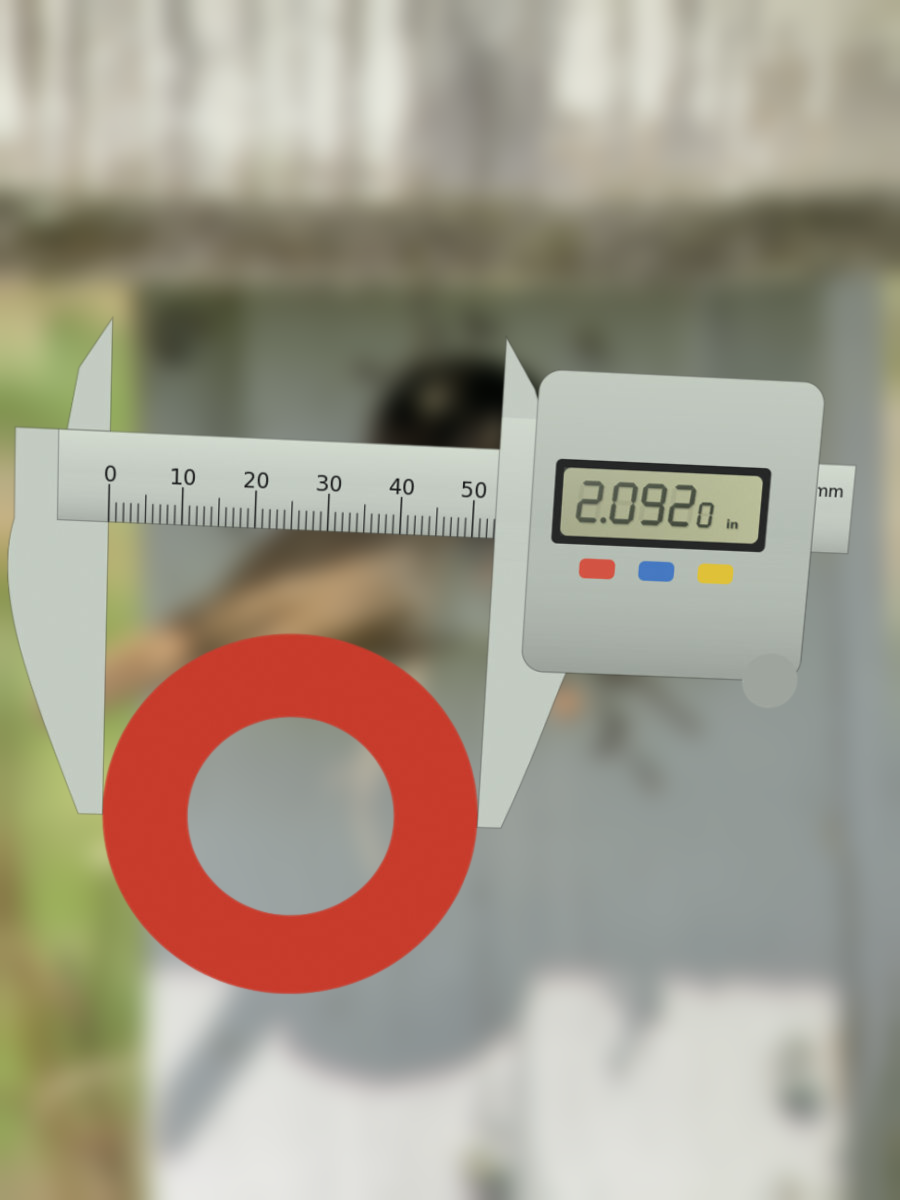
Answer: 2.0920 in
